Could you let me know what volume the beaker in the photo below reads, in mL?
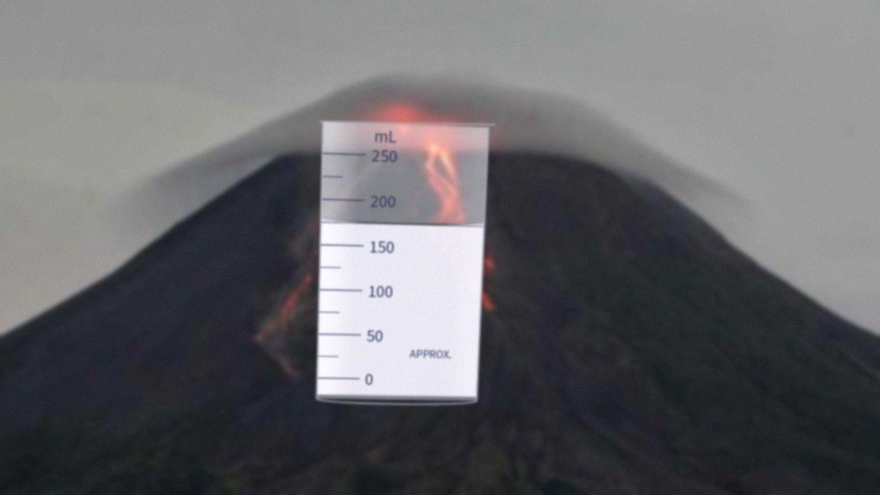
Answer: 175 mL
